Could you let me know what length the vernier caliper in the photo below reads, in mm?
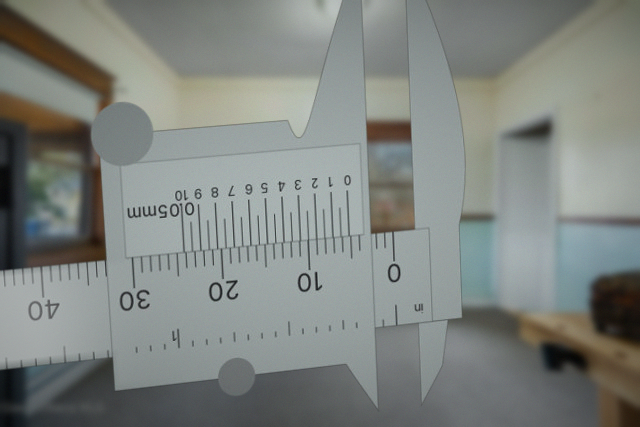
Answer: 5.2 mm
